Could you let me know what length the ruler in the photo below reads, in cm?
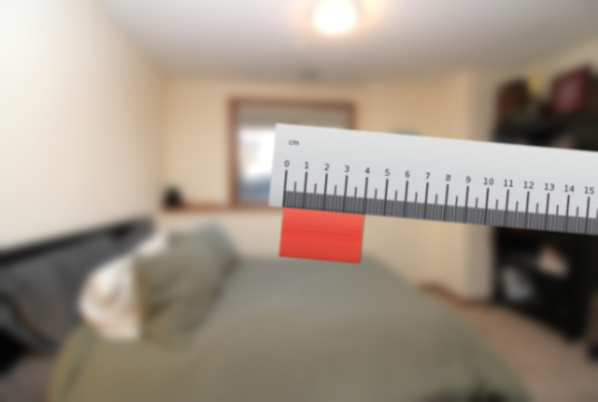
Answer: 4 cm
